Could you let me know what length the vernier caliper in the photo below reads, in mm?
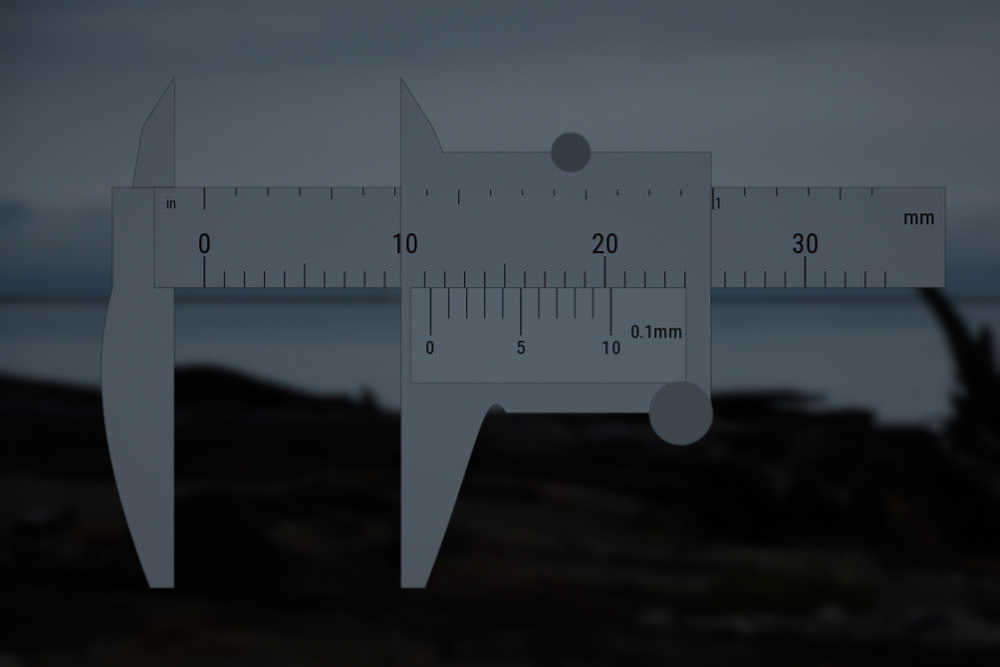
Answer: 11.3 mm
